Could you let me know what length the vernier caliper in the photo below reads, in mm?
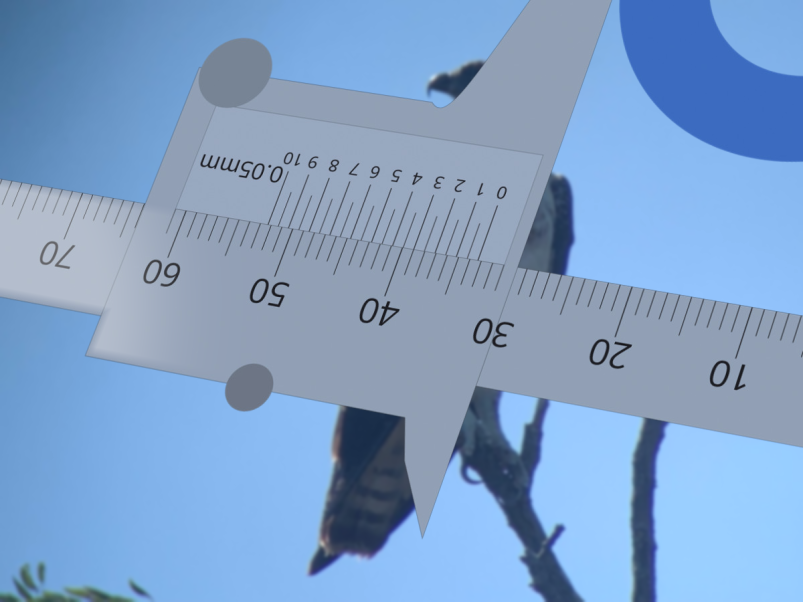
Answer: 33.3 mm
